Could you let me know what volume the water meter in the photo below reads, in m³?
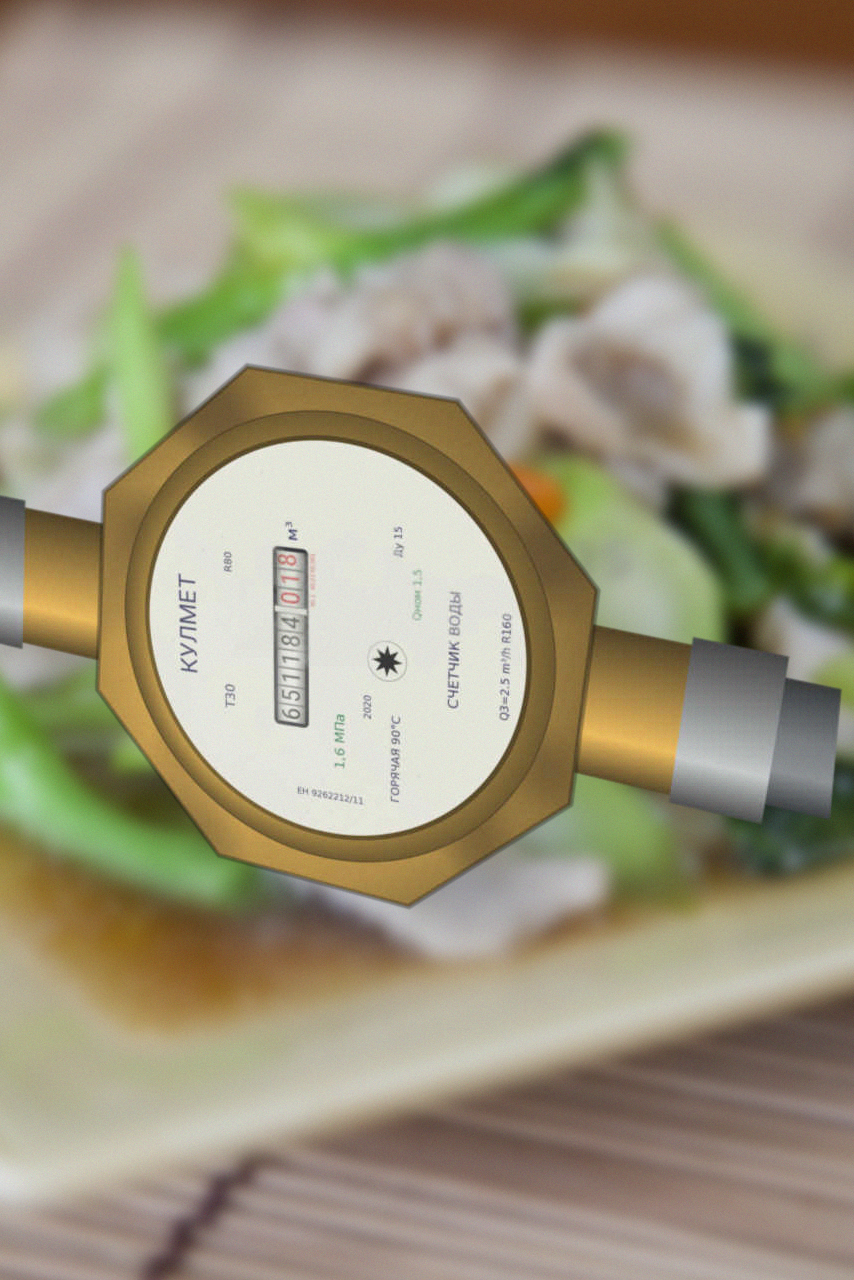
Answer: 651184.018 m³
